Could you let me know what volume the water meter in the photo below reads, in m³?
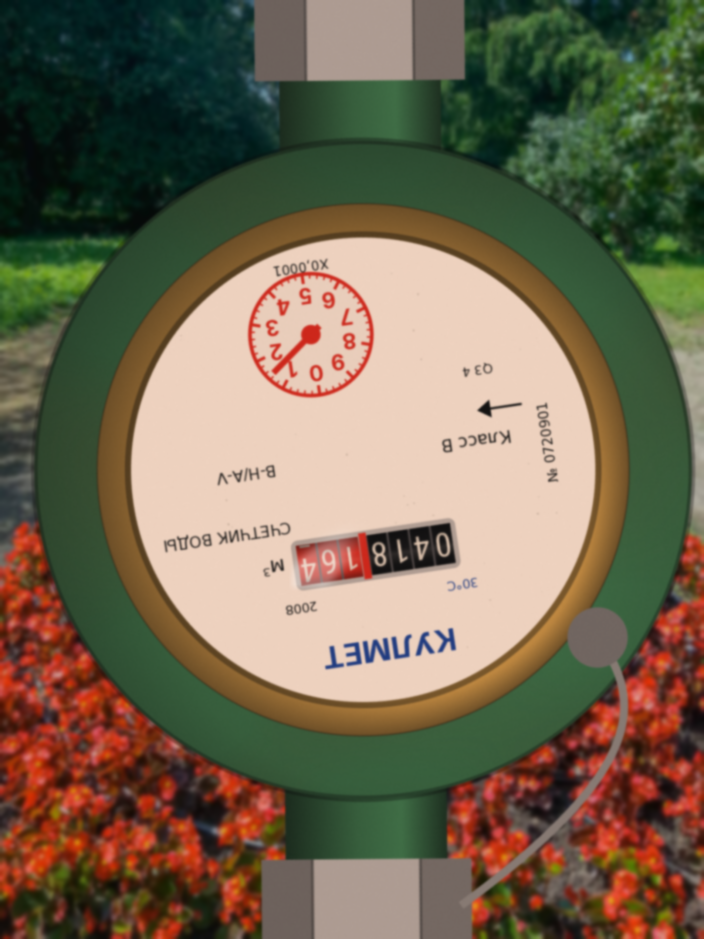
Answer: 418.1641 m³
